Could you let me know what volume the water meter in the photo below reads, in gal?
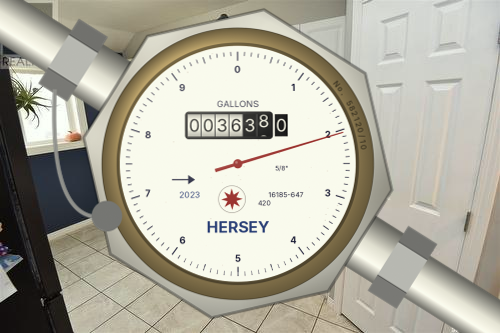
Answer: 36382.0 gal
